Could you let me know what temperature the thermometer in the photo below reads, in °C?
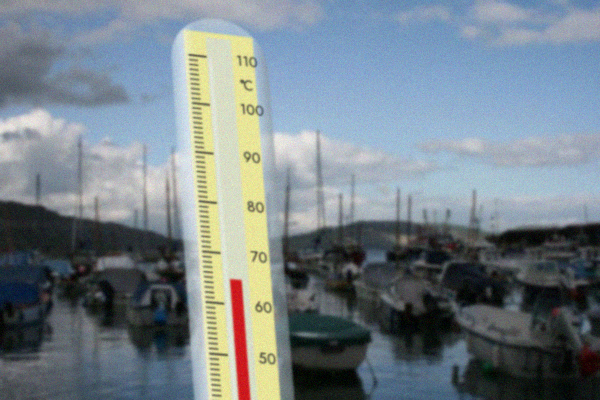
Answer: 65 °C
